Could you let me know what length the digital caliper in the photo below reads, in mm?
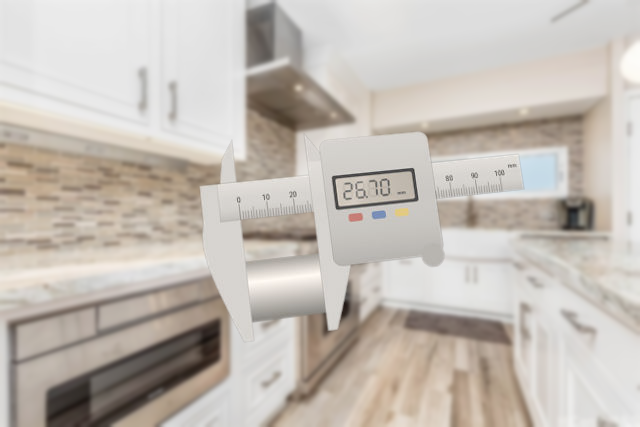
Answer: 26.70 mm
